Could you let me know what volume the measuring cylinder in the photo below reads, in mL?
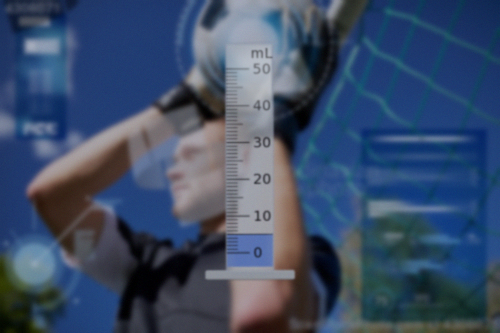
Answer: 5 mL
